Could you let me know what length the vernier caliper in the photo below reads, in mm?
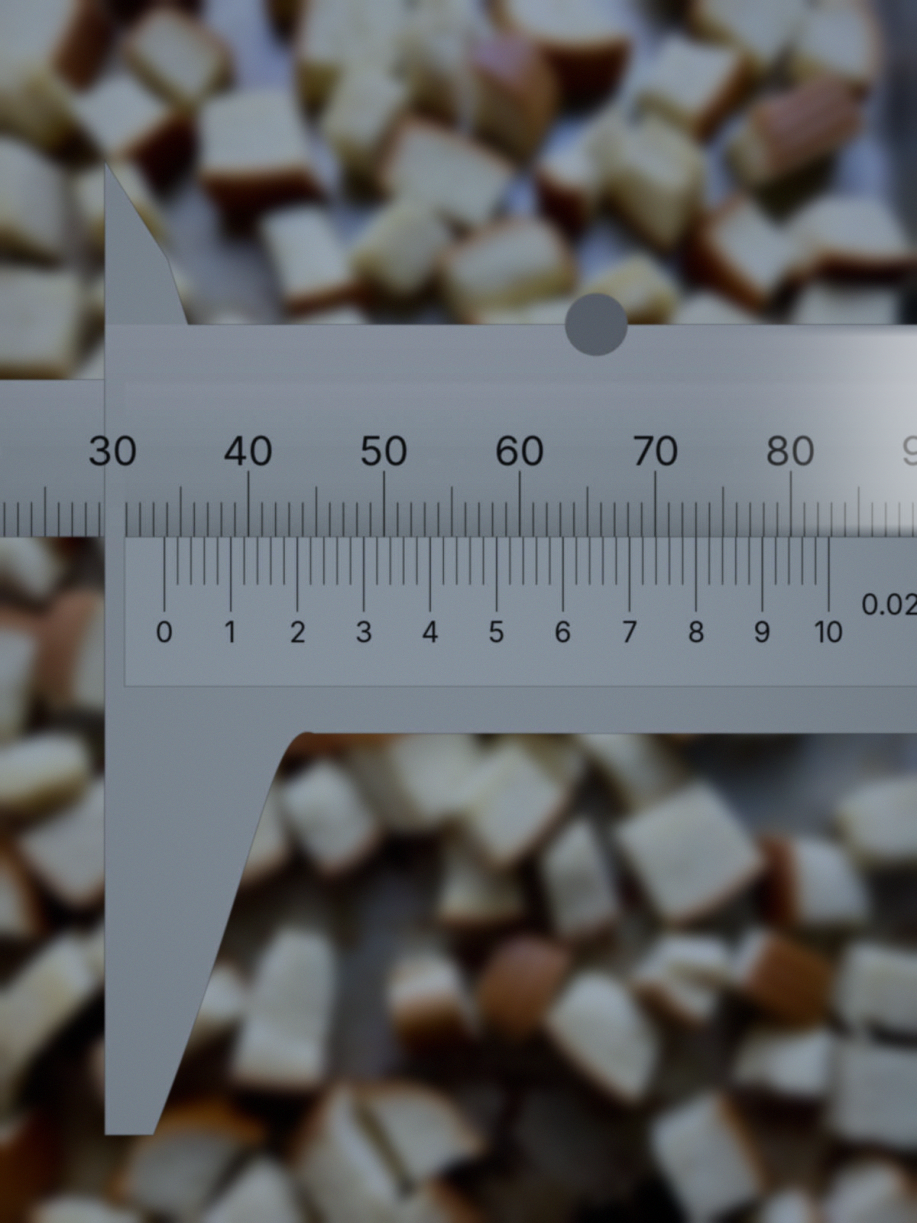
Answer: 33.8 mm
